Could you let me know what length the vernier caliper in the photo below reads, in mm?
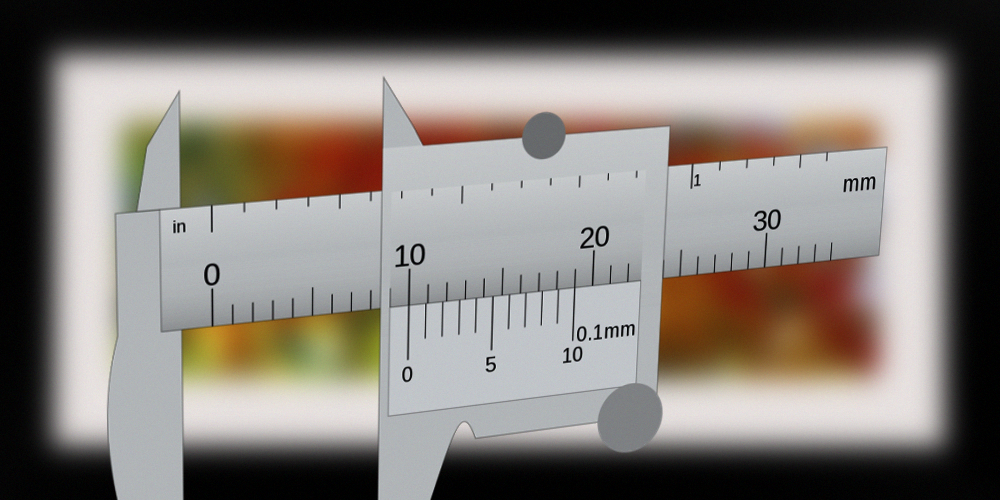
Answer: 10.0 mm
